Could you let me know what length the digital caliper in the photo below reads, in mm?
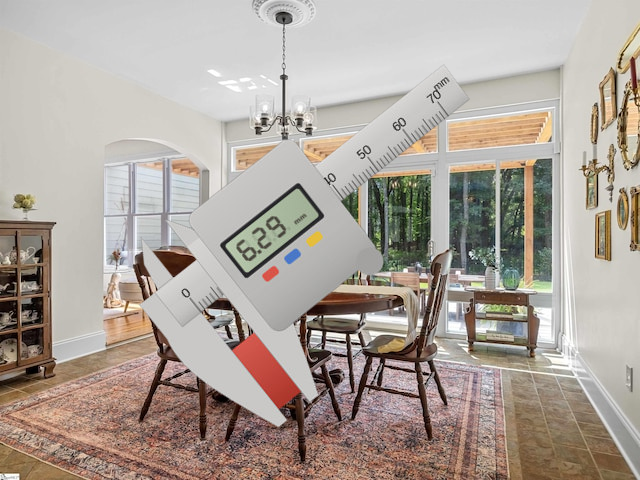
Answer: 6.29 mm
